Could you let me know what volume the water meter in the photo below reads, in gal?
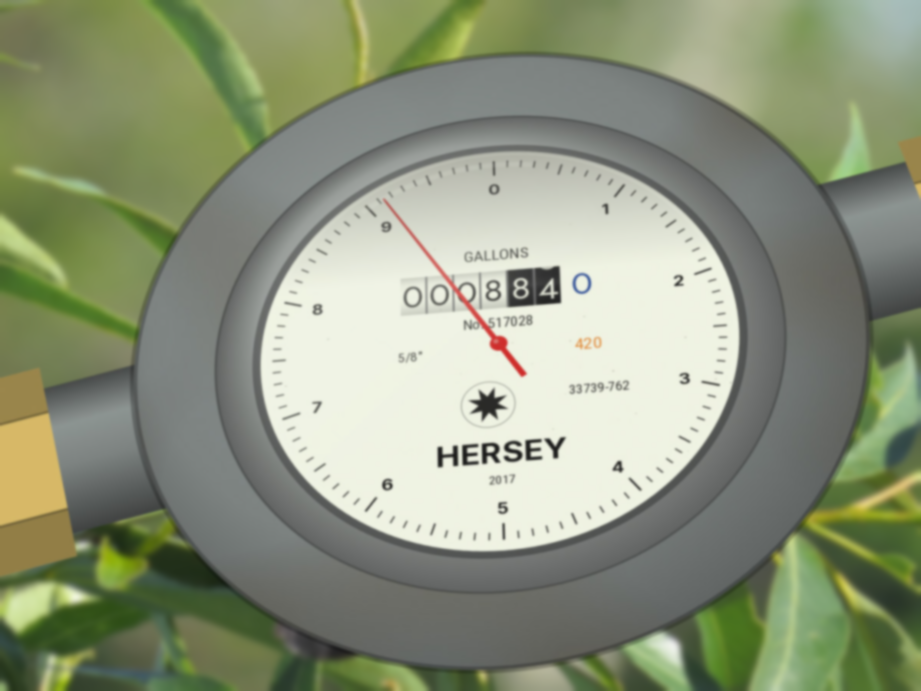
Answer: 8839.1 gal
